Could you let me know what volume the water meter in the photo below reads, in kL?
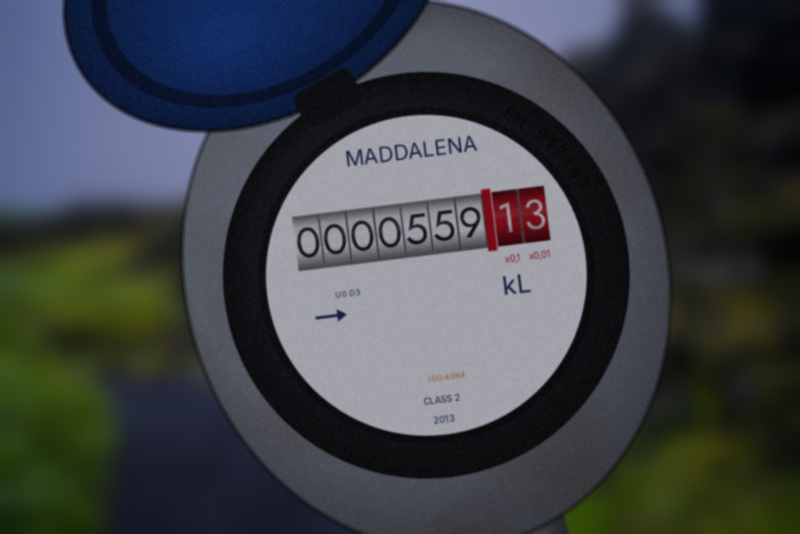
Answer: 559.13 kL
